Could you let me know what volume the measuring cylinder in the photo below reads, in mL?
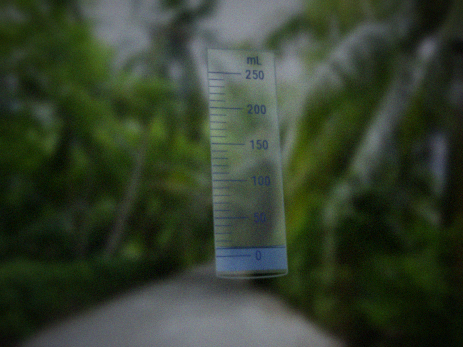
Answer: 10 mL
